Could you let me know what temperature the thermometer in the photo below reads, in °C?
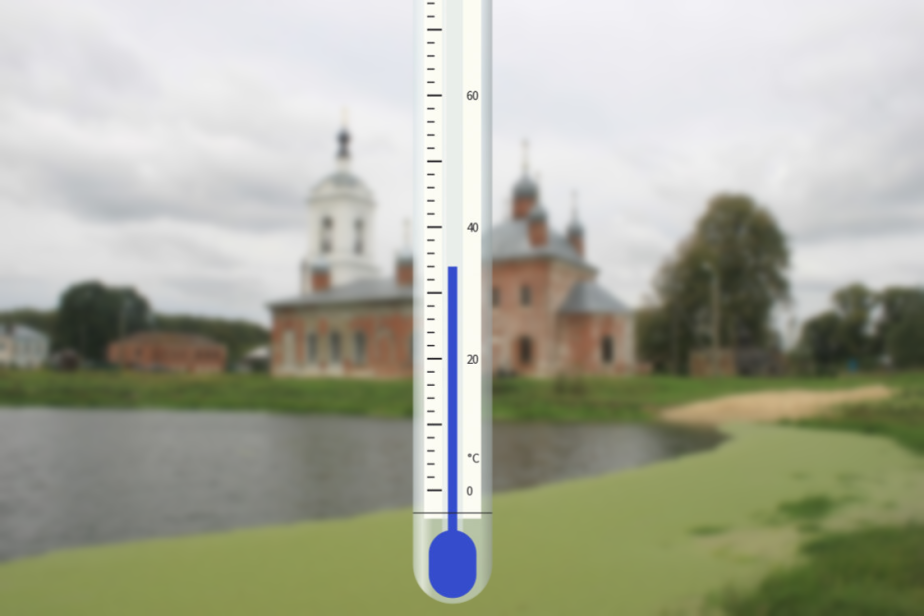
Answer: 34 °C
